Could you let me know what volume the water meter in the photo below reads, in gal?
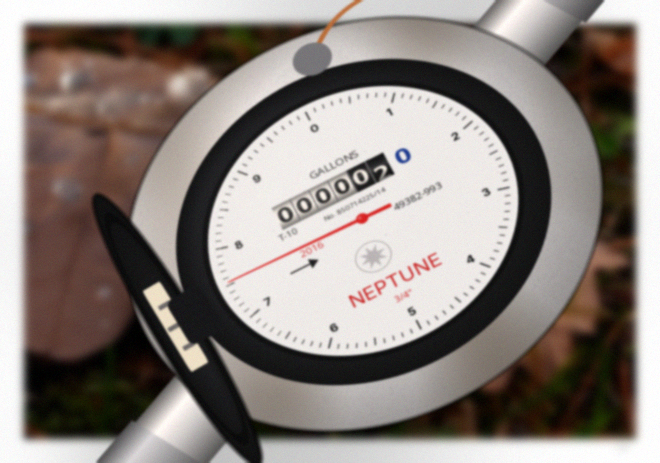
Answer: 17.5 gal
